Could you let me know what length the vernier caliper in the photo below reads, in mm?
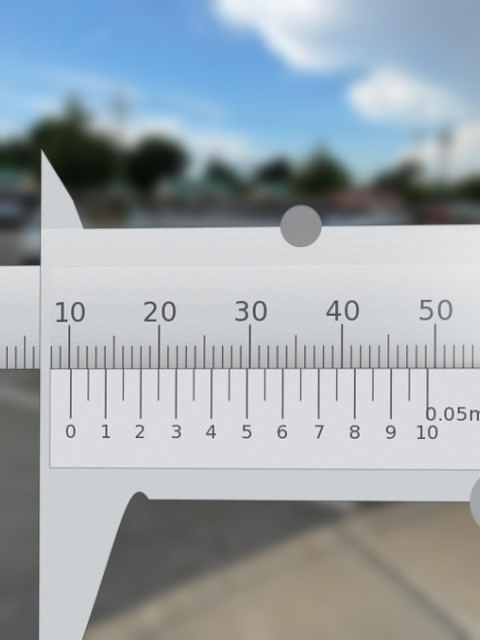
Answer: 10.2 mm
